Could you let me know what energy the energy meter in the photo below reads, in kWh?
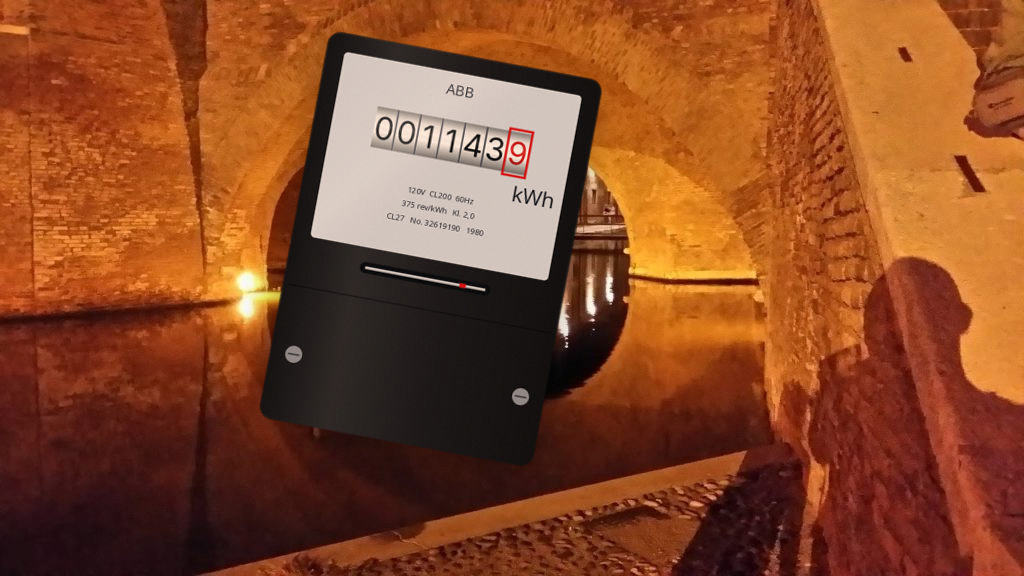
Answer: 1143.9 kWh
